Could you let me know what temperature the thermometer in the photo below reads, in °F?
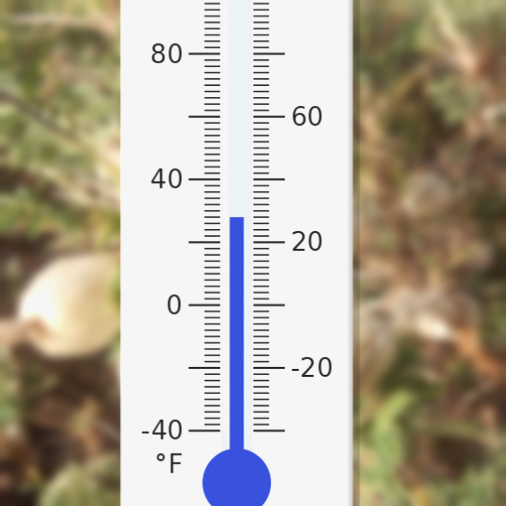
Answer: 28 °F
